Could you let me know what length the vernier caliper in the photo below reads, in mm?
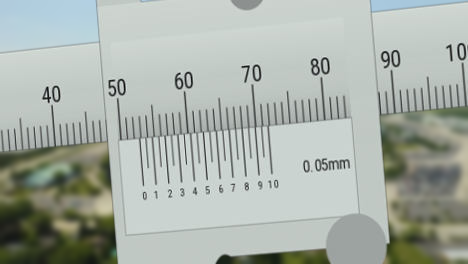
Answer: 52.8 mm
